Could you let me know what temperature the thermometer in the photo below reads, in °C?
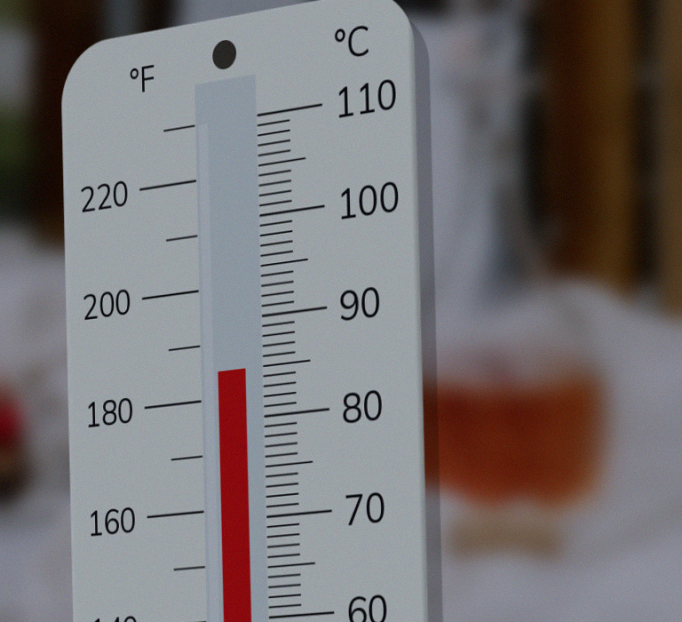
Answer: 85 °C
